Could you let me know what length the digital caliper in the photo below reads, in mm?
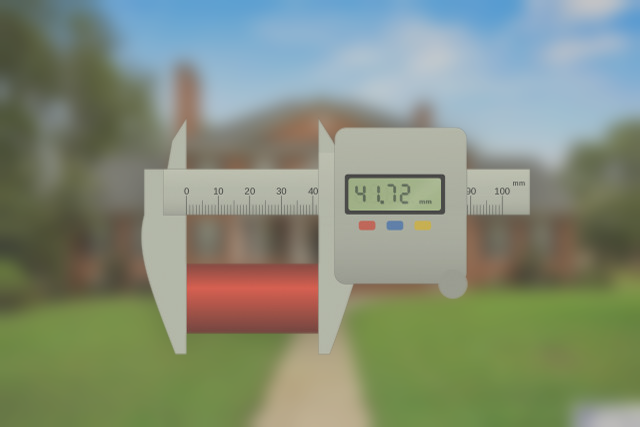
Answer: 41.72 mm
